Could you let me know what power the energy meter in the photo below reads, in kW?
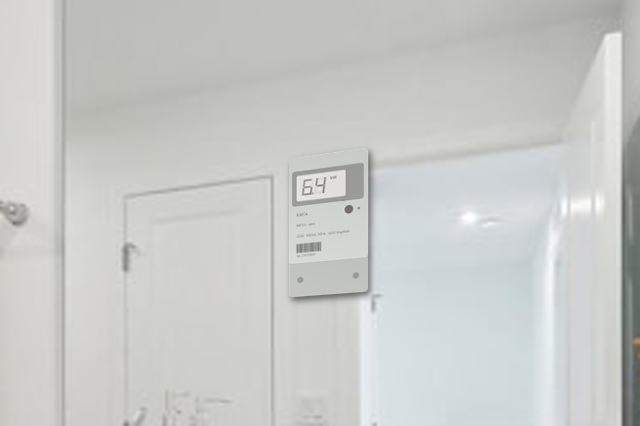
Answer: 6.4 kW
